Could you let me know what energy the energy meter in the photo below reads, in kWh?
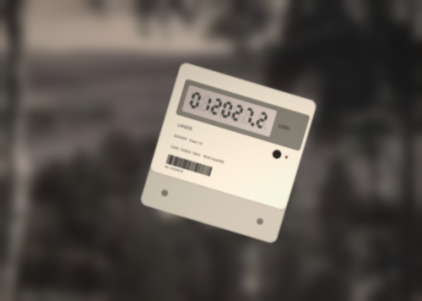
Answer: 12027.2 kWh
